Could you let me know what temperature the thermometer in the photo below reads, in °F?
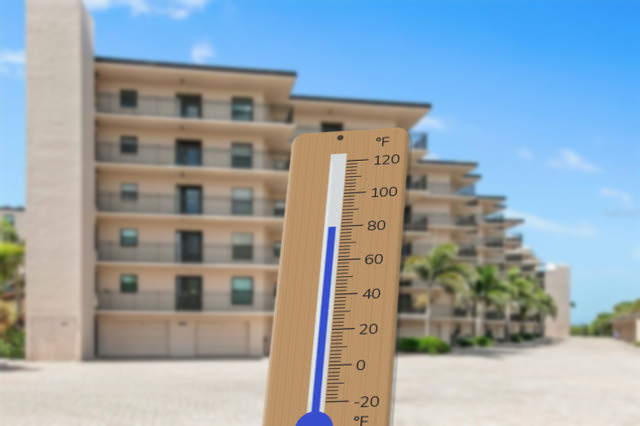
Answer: 80 °F
